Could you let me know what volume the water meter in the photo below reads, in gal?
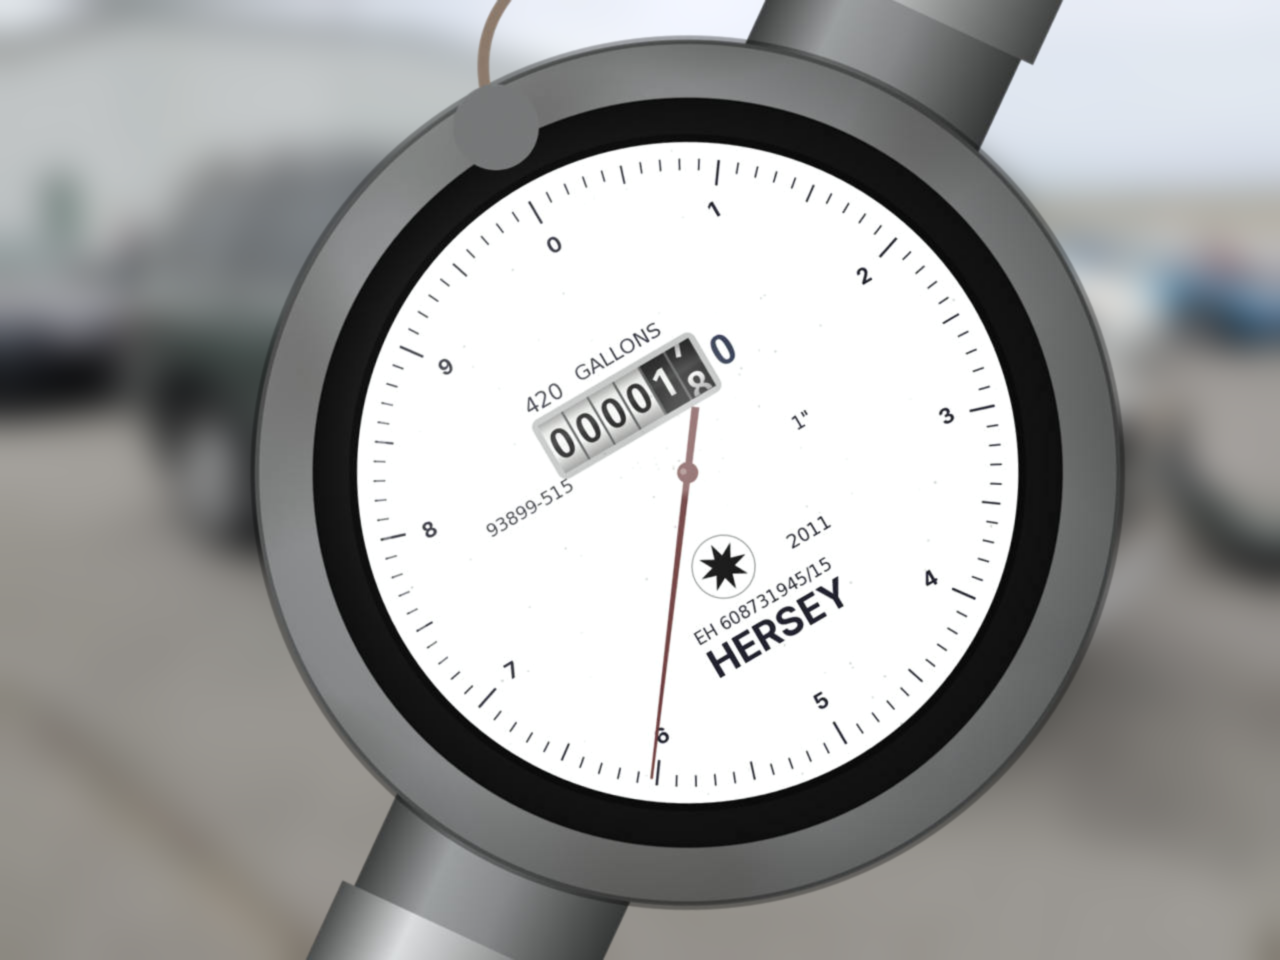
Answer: 176.0 gal
